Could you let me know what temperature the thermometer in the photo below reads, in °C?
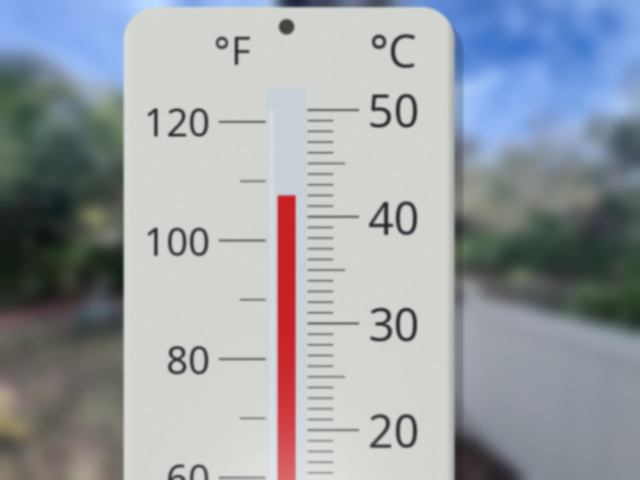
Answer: 42 °C
